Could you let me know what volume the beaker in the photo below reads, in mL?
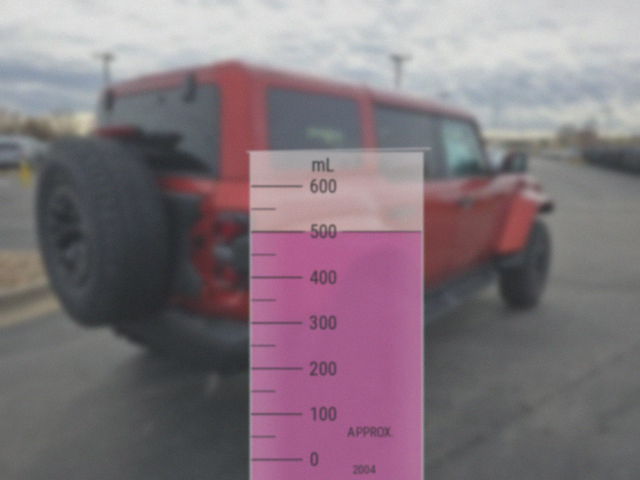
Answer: 500 mL
